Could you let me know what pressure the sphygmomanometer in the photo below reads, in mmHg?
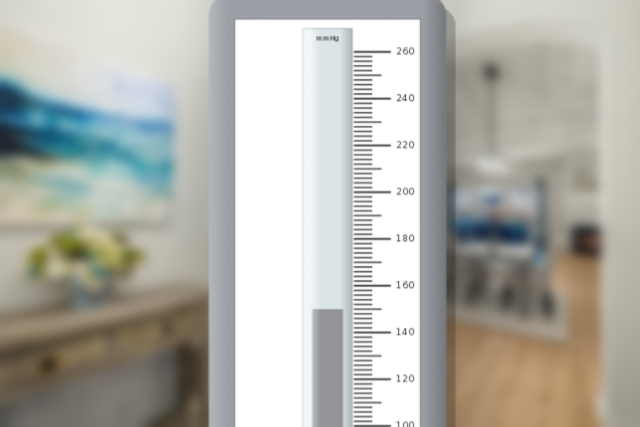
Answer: 150 mmHg
